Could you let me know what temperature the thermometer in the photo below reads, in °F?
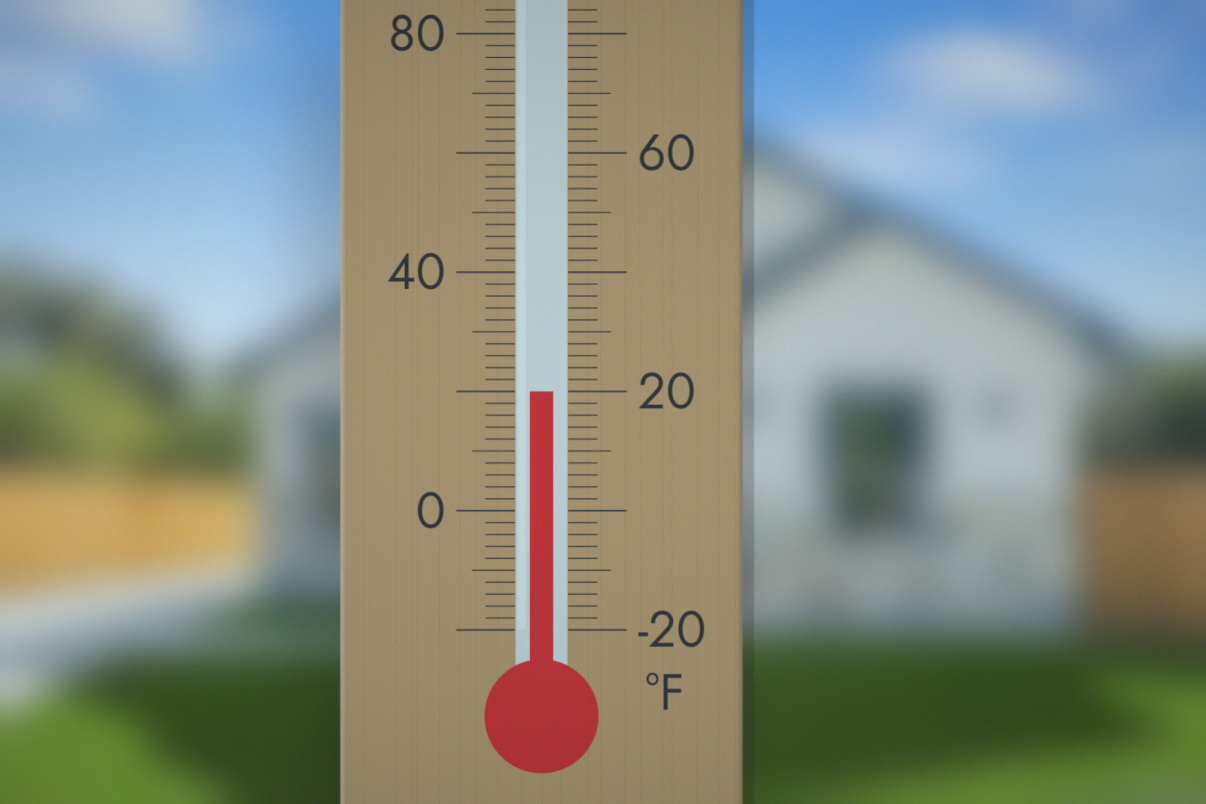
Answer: 20 °F
